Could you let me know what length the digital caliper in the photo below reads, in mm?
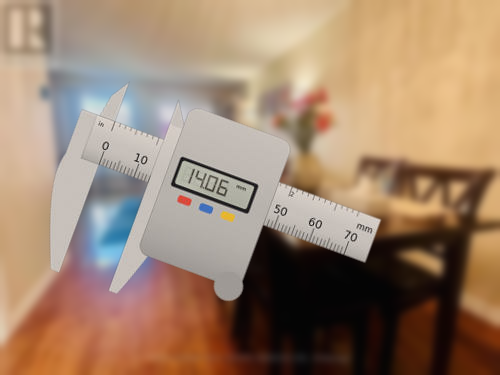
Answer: 14.06 mm
